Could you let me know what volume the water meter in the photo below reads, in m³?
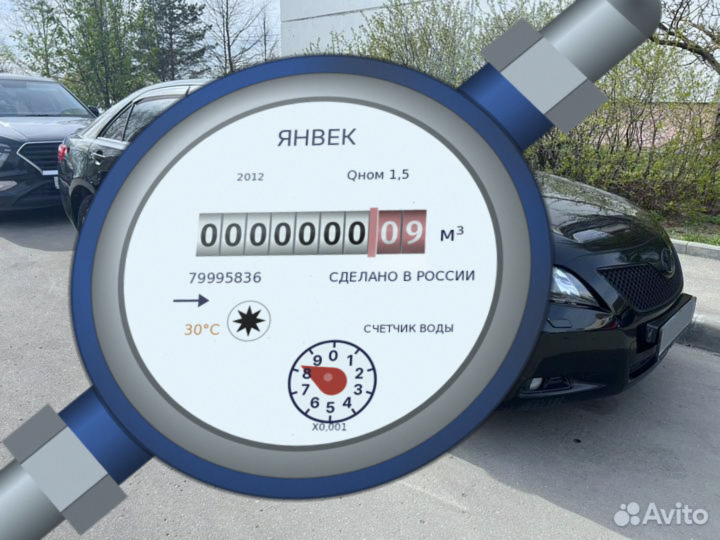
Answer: 0.098 m³
